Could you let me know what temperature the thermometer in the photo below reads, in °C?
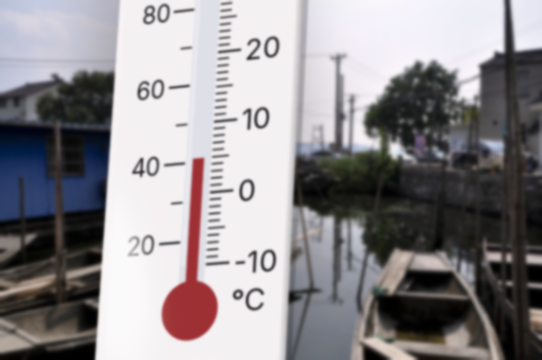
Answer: 5 °C
